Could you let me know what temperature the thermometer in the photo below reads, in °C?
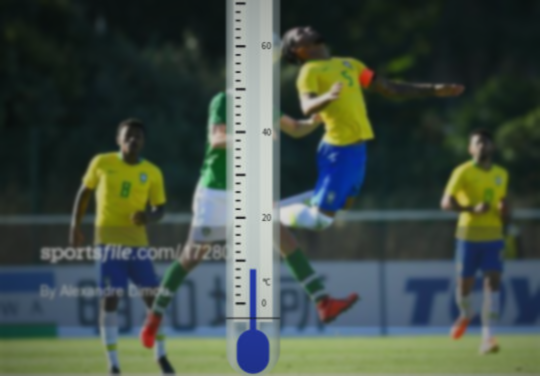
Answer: 8 °C
